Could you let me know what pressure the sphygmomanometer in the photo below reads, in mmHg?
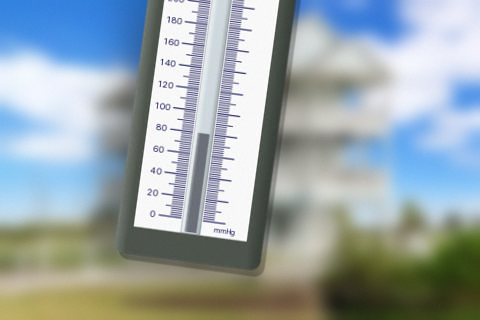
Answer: 80 mmHg
